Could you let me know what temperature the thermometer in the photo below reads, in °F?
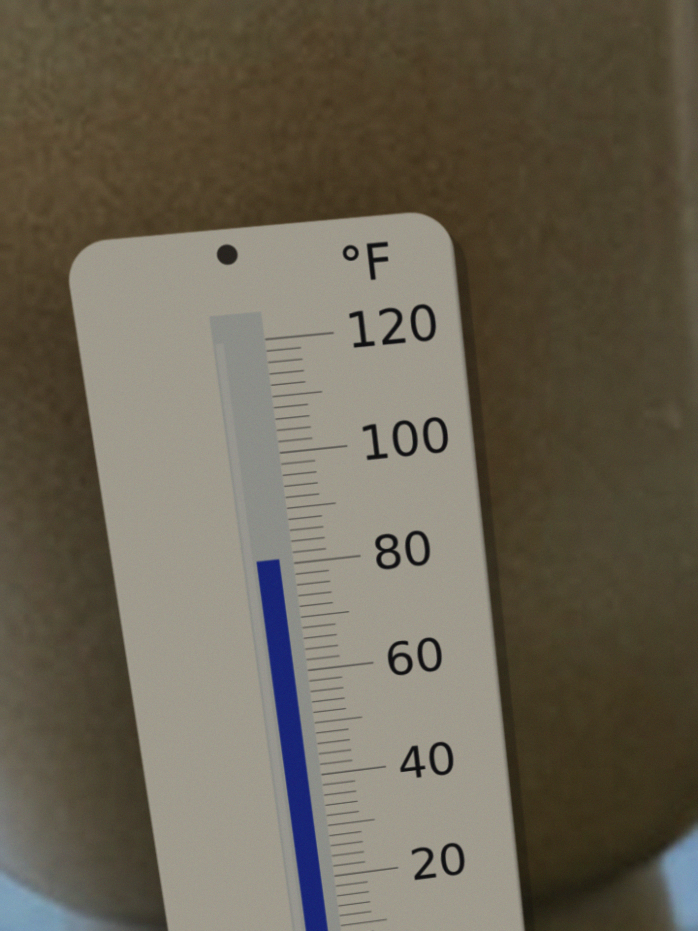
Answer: 81 °F
